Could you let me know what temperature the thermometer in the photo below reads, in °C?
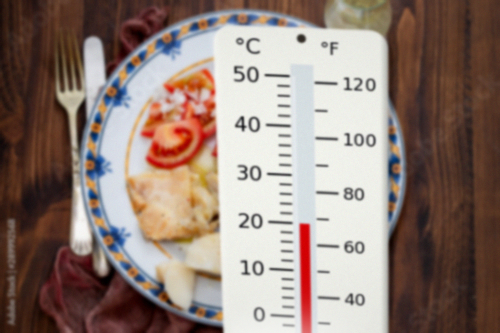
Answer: 20 °C
